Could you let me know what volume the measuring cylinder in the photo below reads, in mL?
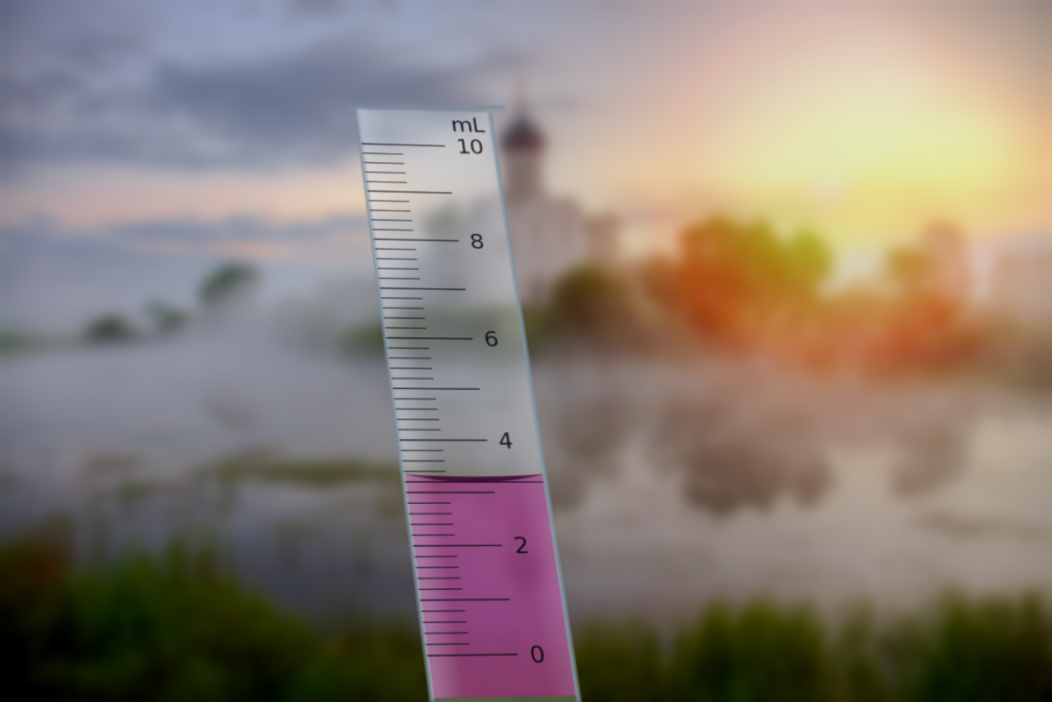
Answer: 3.2 mL
